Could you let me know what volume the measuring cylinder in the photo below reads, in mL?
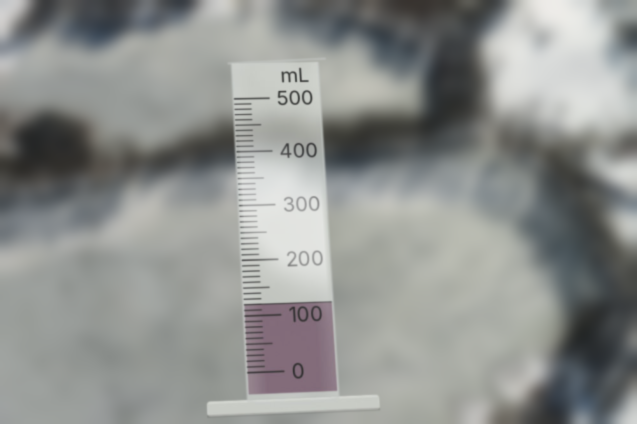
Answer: 120 mL
